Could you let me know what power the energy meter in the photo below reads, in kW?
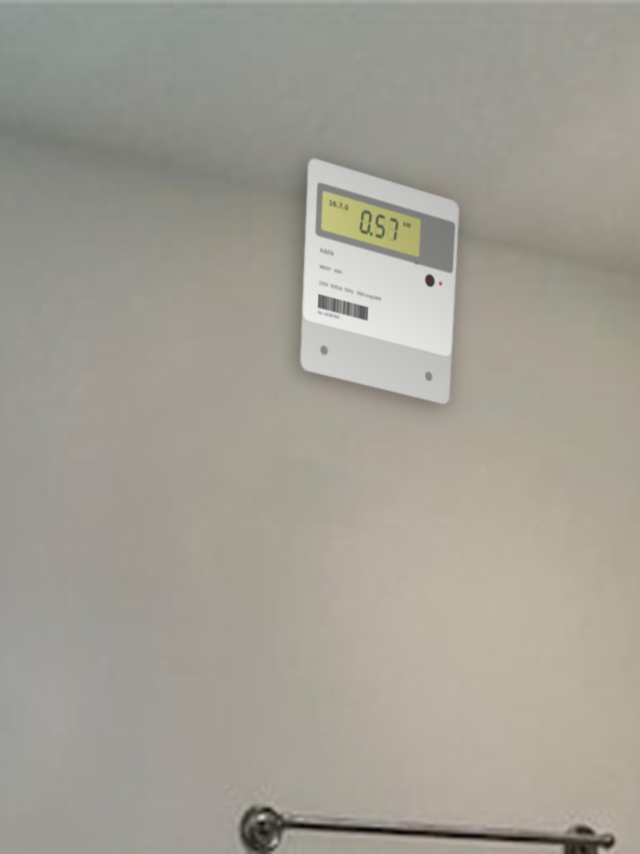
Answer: 0.57 kW
